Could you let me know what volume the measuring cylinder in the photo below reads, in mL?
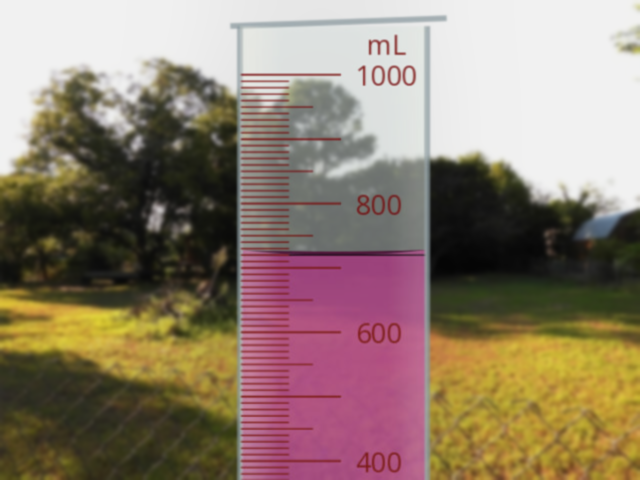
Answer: 720 mL
